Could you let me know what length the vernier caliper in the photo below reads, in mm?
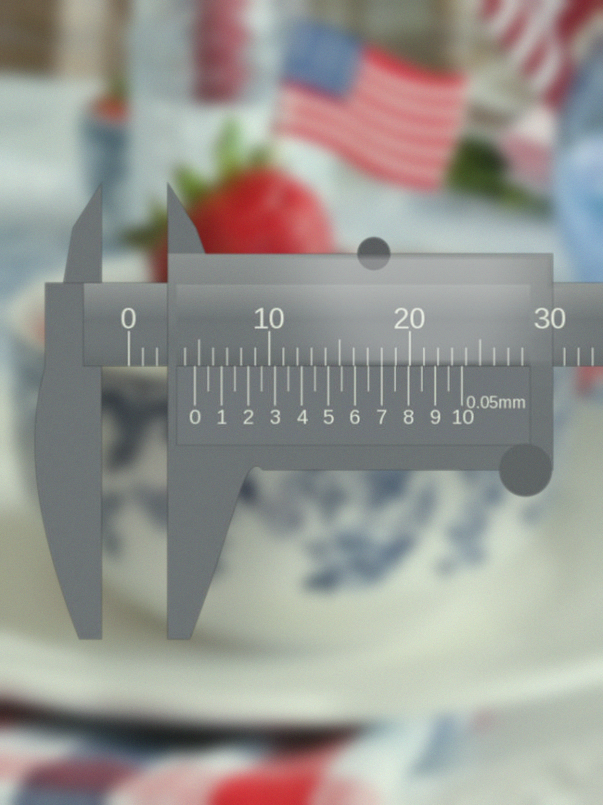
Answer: 4.7 mm
